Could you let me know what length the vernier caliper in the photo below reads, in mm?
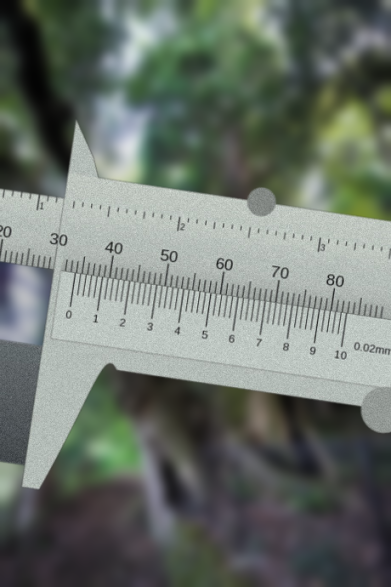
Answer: 33.8 mm
